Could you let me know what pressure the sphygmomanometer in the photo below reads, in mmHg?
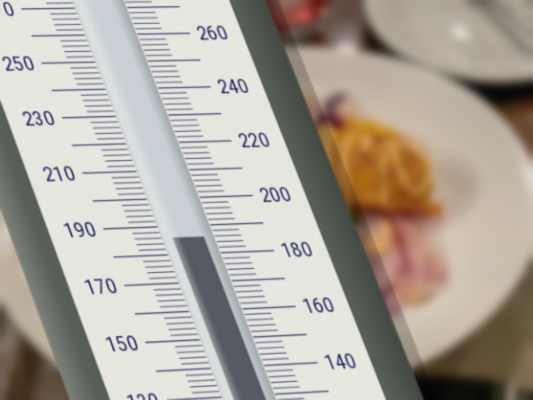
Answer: 186 mmHg
